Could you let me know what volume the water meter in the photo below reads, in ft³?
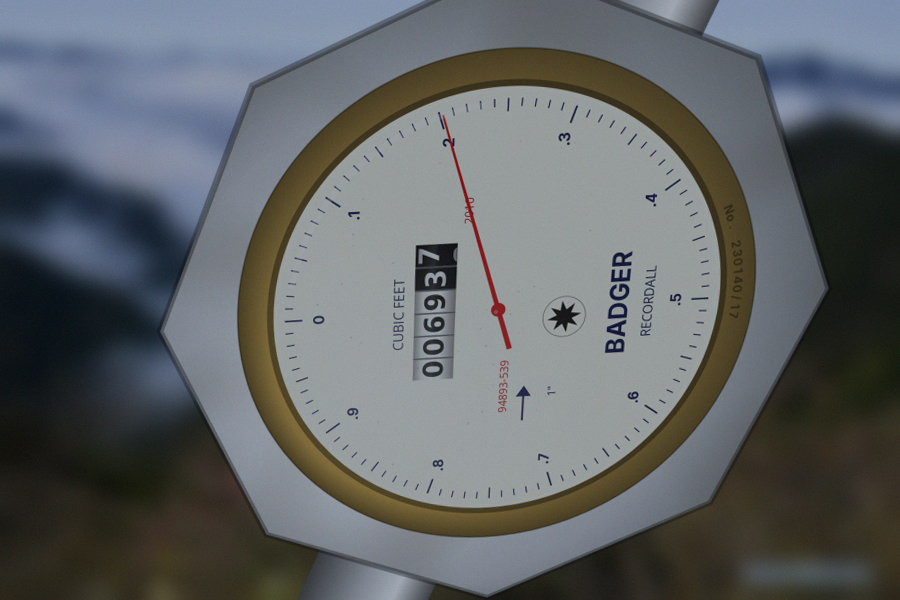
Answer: 6937.20 ft³
